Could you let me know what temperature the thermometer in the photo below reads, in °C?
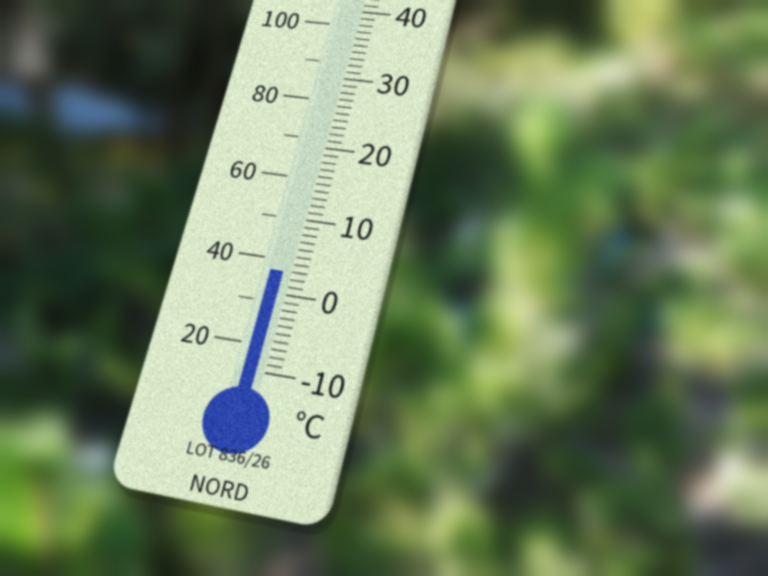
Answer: 3 °C
